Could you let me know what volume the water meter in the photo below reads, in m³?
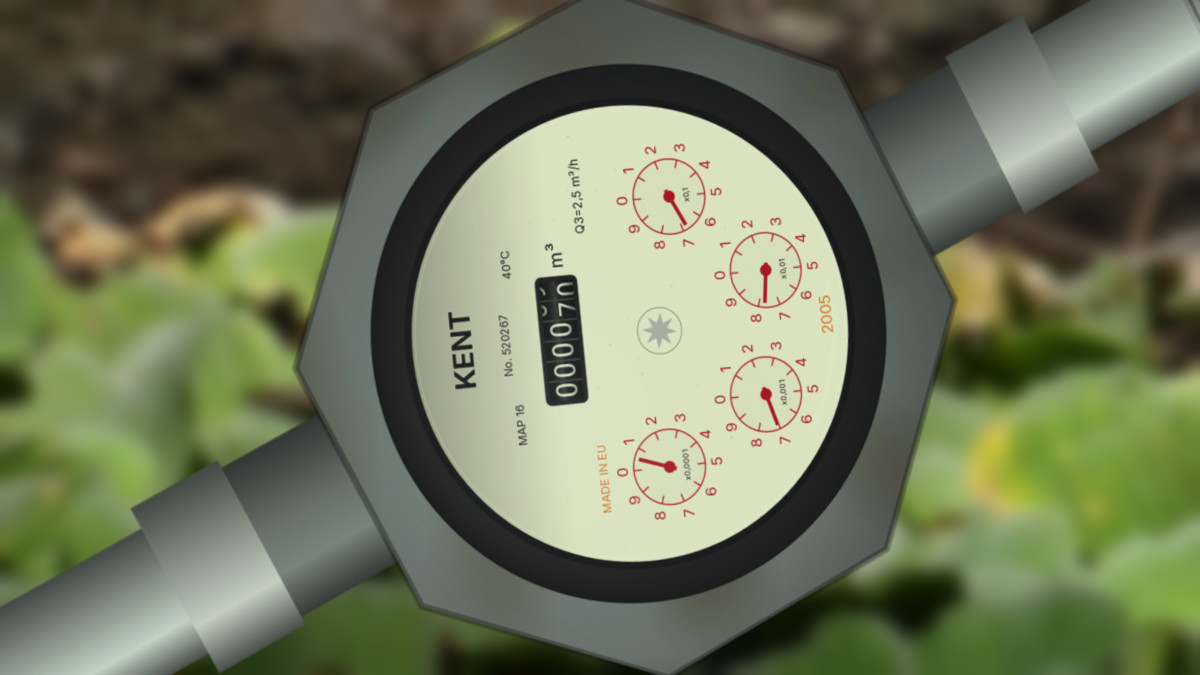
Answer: 69.6770 m³
